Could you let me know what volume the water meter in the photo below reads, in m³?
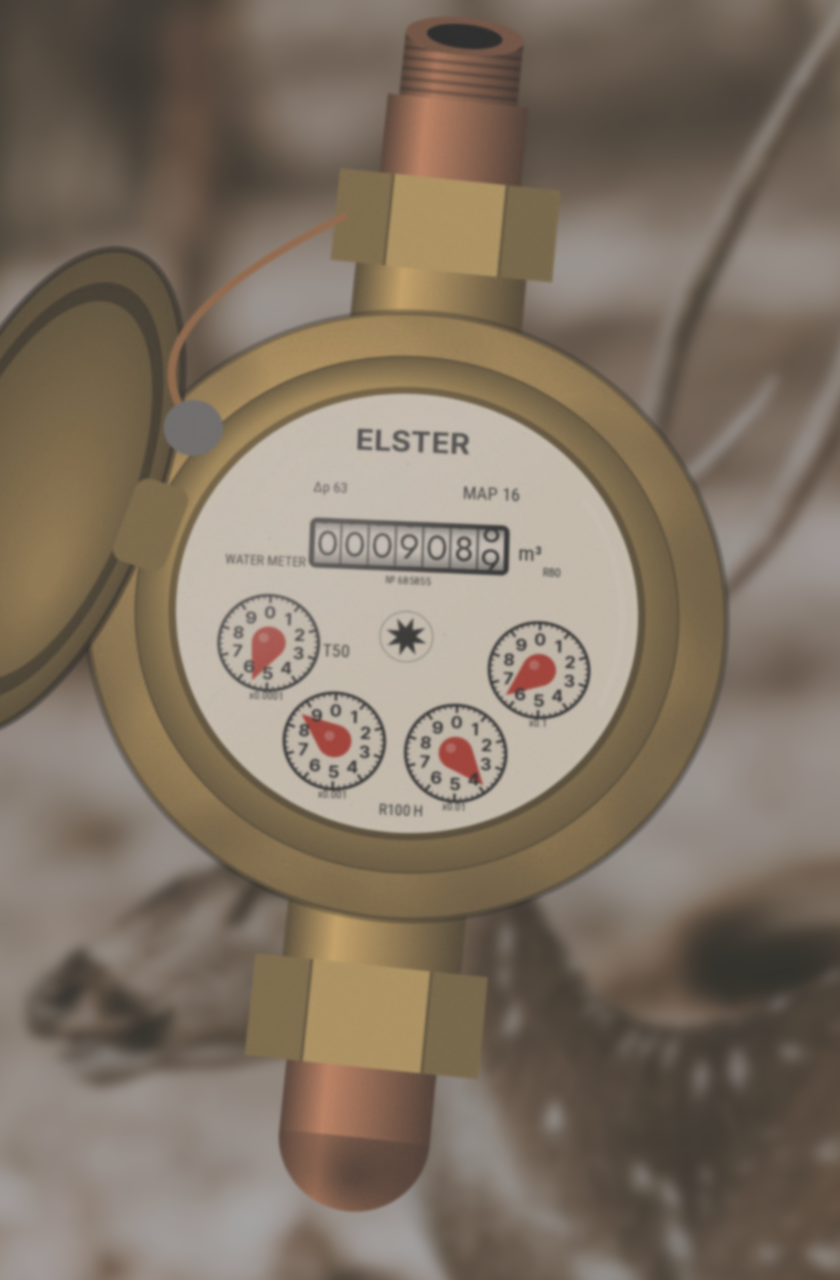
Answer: 9088.6385 m³
